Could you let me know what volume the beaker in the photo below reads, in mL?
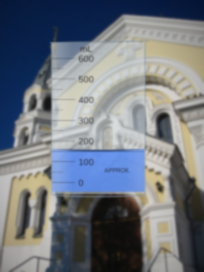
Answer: 150 mL
